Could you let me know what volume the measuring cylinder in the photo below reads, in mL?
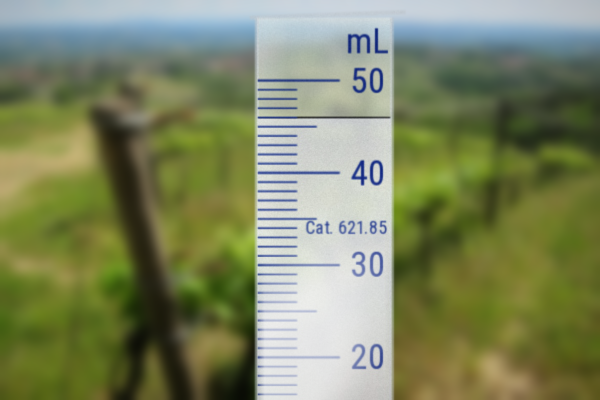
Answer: 46 mL
